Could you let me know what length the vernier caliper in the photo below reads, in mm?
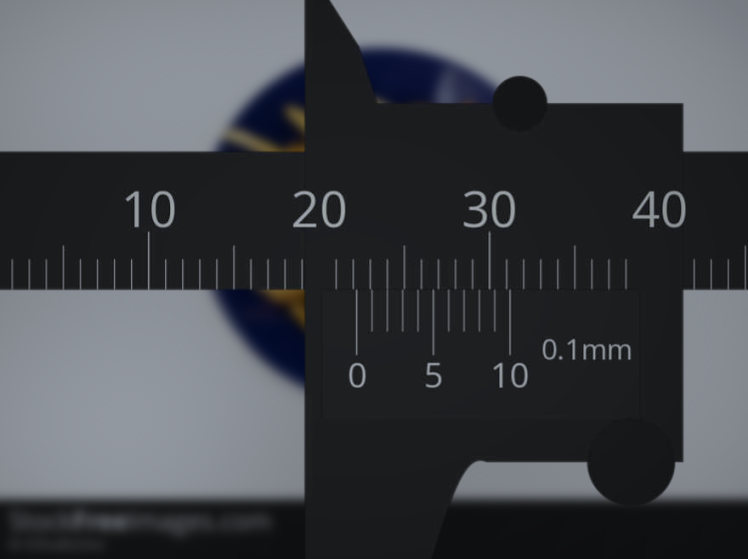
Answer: 22.2 mm
